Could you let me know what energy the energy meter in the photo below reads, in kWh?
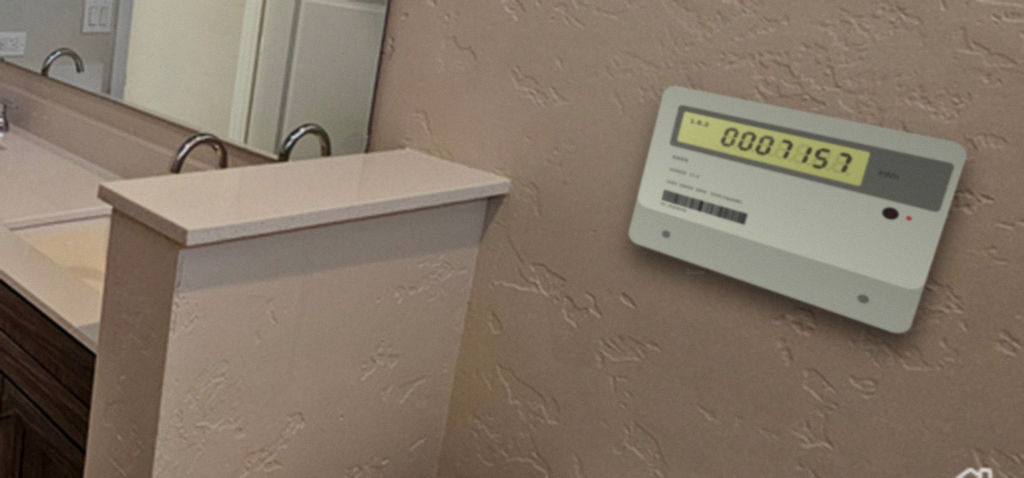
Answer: 7157 kWh
